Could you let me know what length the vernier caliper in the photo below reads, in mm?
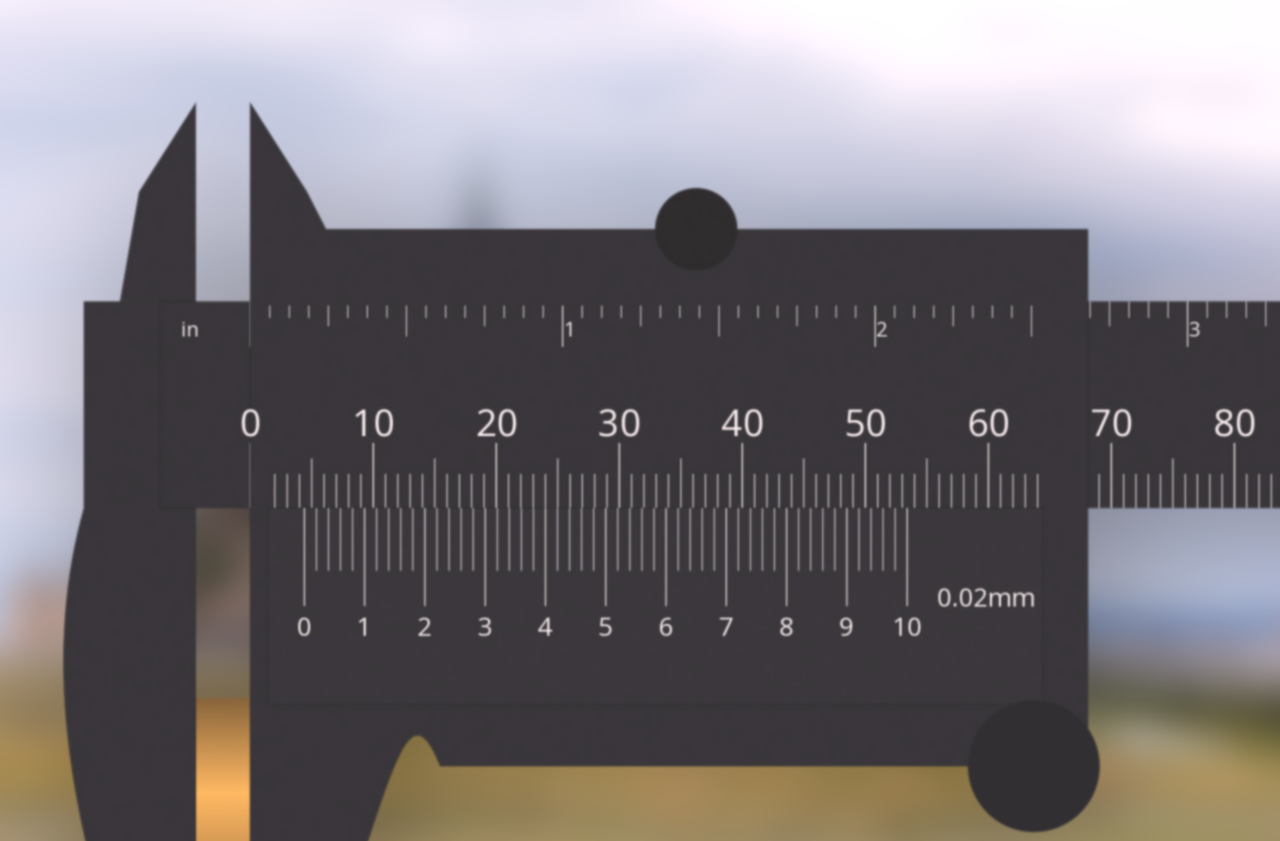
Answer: 4.4 mm
